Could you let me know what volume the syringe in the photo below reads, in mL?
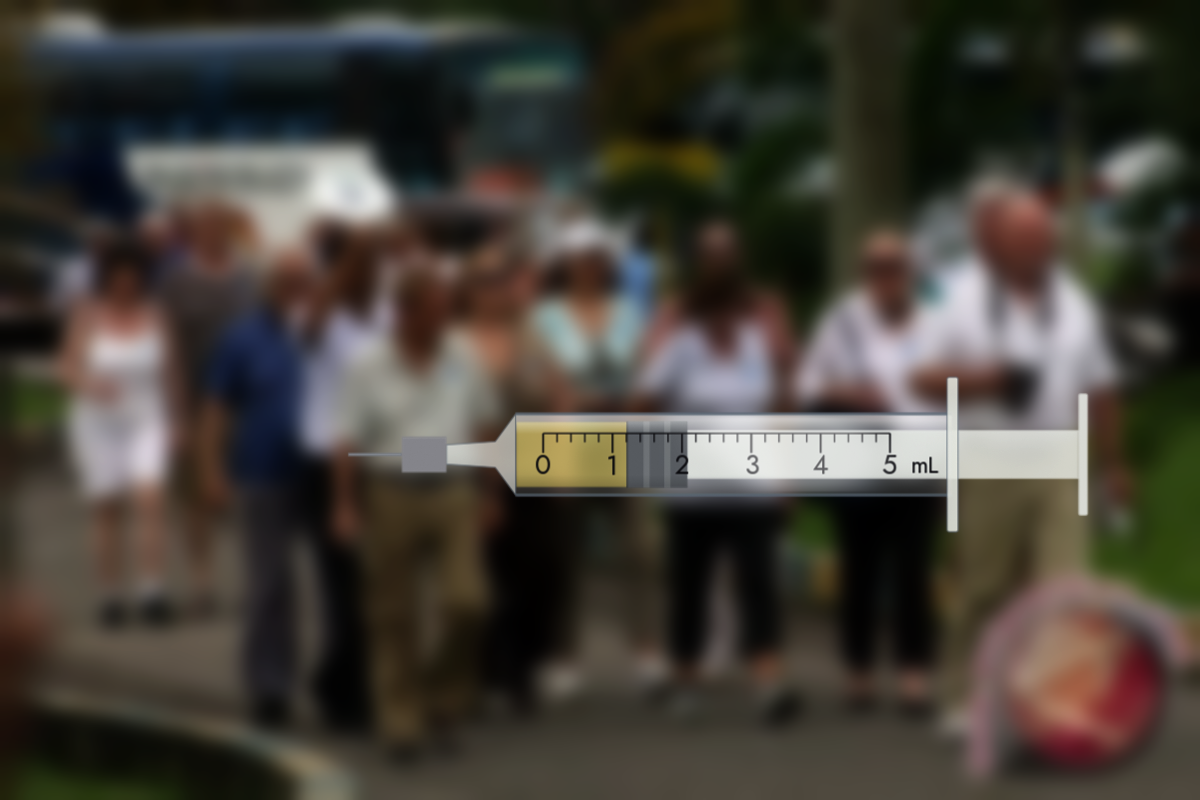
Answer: 1.2 mL
